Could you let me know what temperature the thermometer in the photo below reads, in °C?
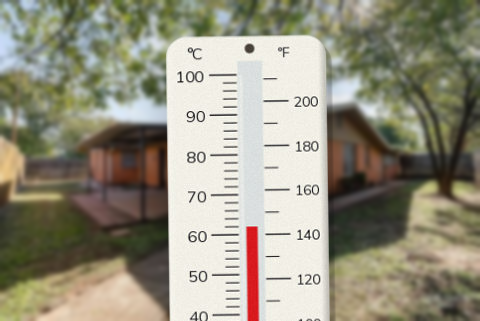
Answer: 62 °C
